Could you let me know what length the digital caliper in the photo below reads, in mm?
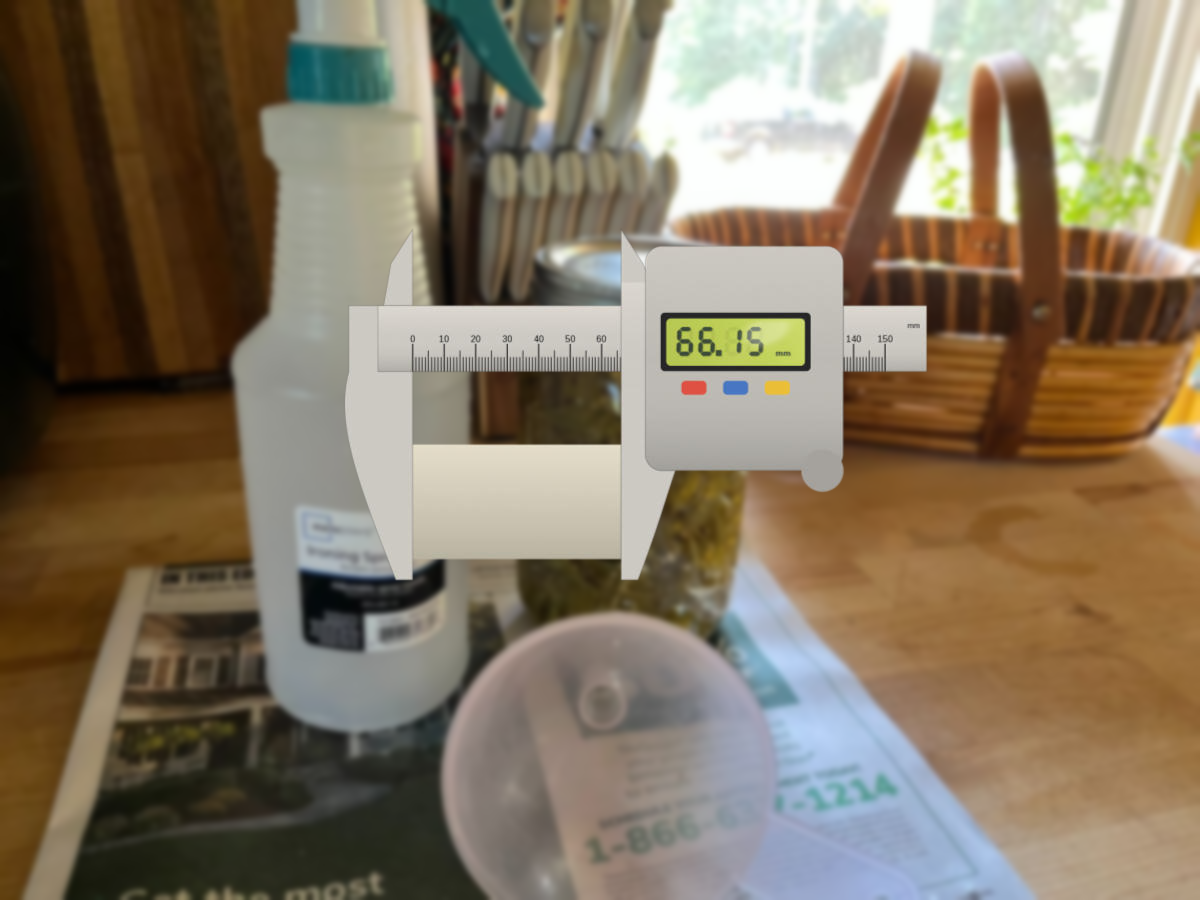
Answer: 66.15 mm
